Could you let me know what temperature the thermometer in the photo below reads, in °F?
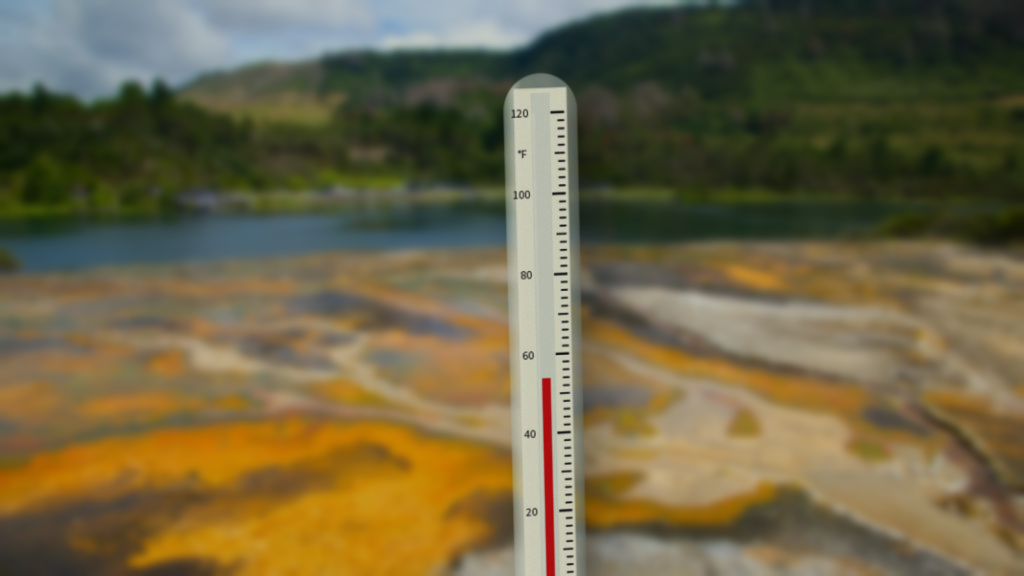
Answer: 54 °F
